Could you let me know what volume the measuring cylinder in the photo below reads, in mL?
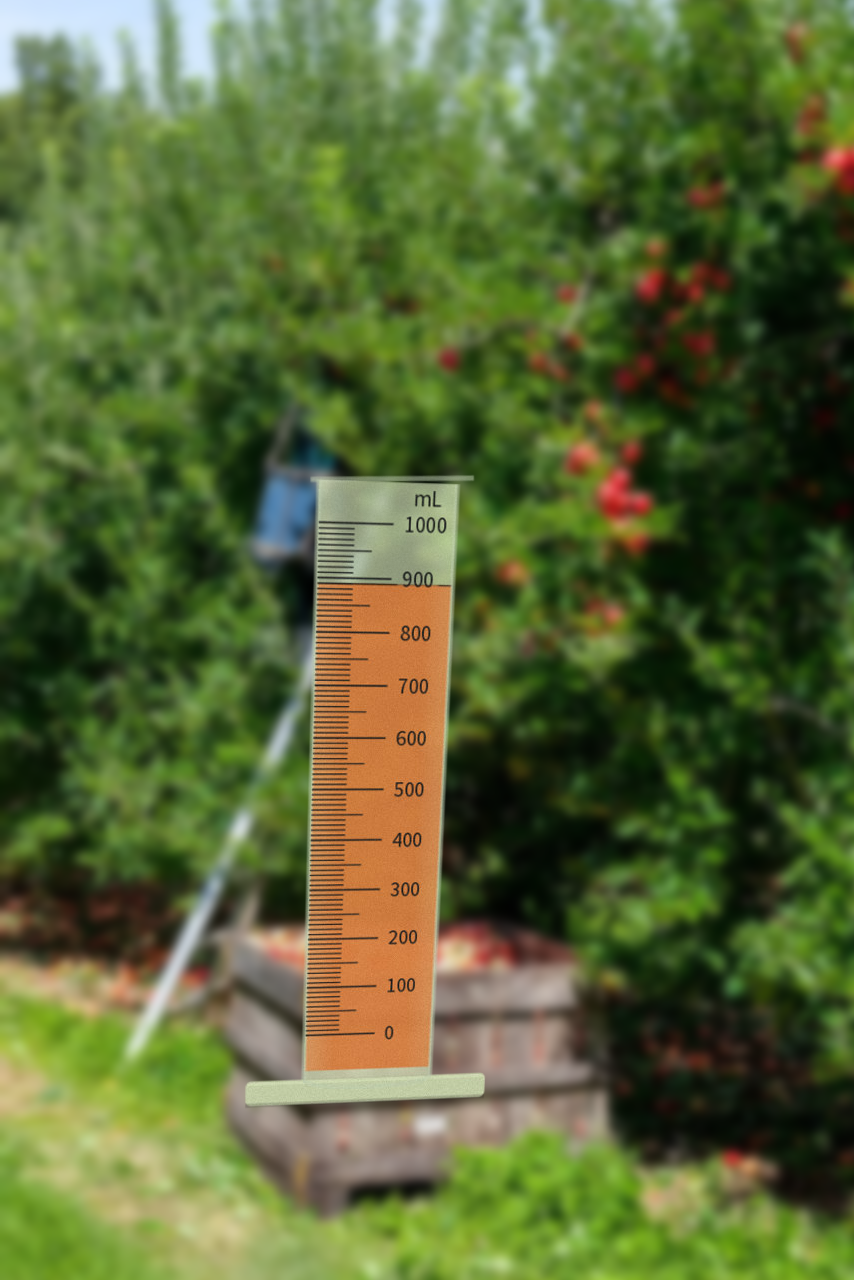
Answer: 890 mL
